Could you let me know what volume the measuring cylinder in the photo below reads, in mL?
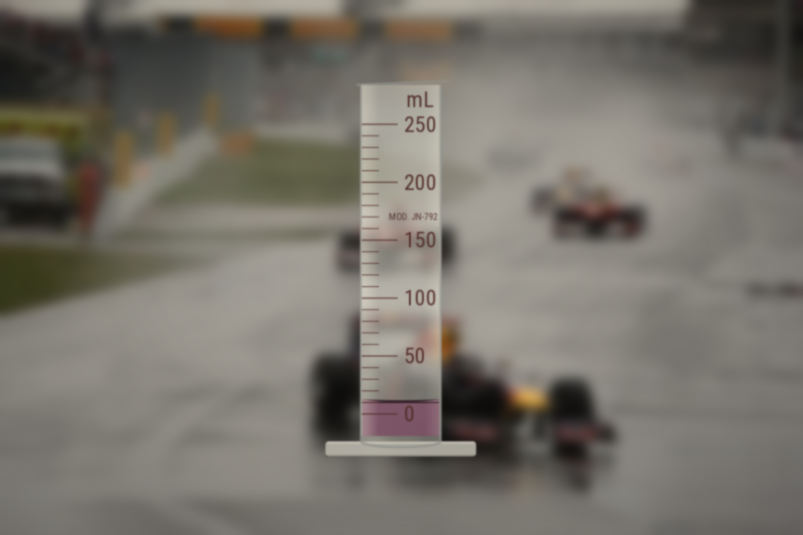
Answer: 10 mL
